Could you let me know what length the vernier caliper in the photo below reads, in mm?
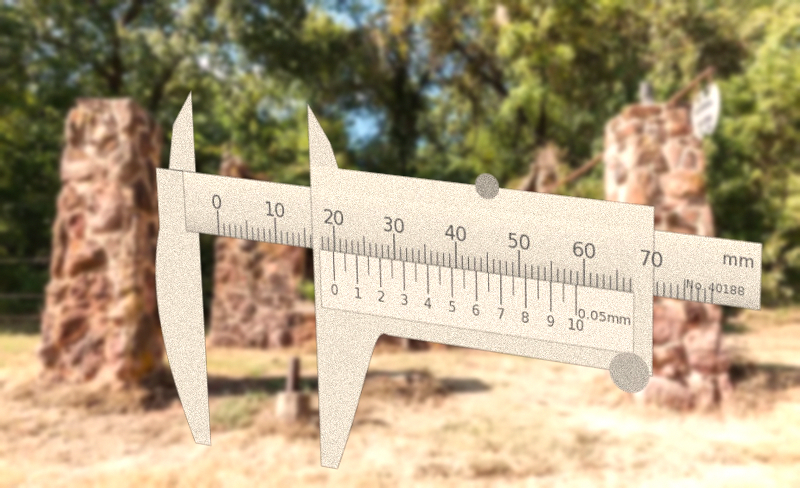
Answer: 19.8 mm
